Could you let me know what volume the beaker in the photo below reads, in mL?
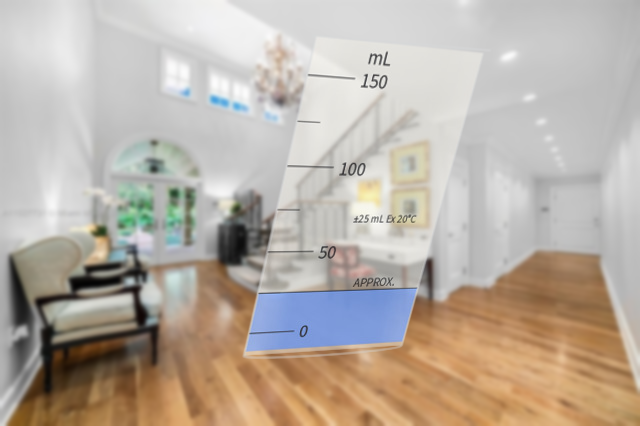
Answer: 25 mL
